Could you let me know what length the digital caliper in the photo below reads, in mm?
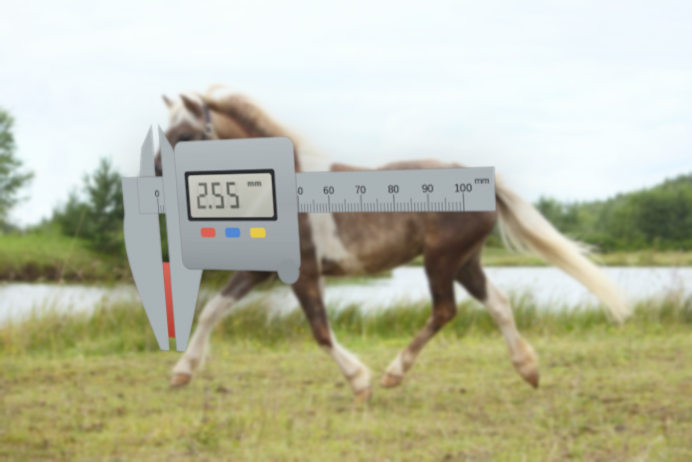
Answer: 2.55 mm
